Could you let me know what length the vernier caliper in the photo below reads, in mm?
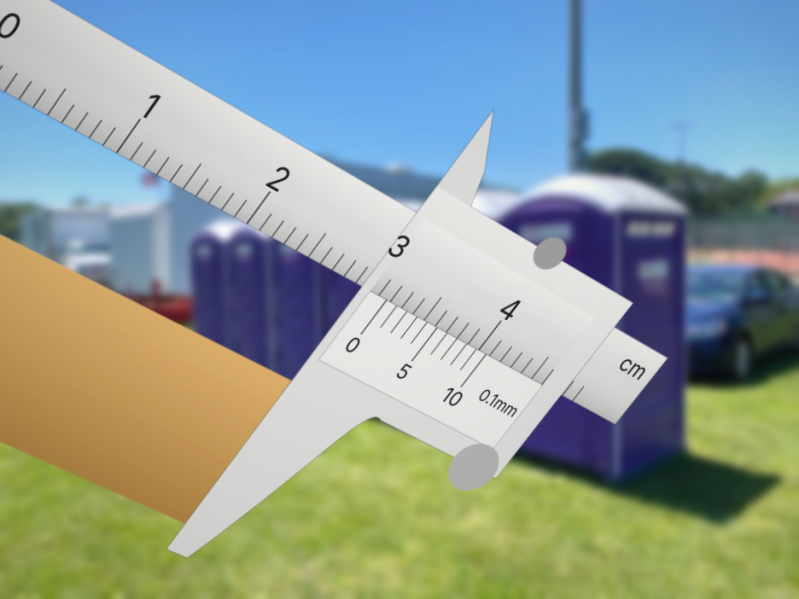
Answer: 31.7 mm
